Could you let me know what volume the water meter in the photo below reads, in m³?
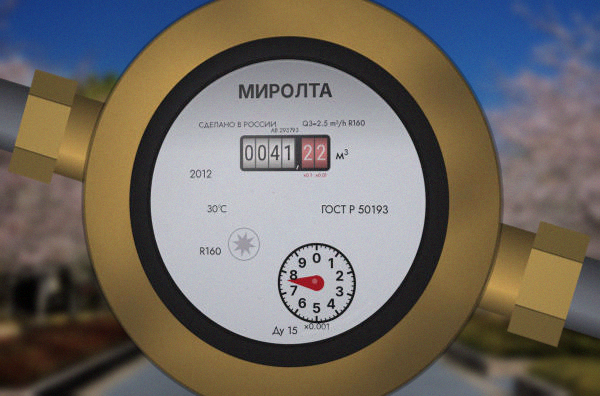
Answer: 41.227 m³
